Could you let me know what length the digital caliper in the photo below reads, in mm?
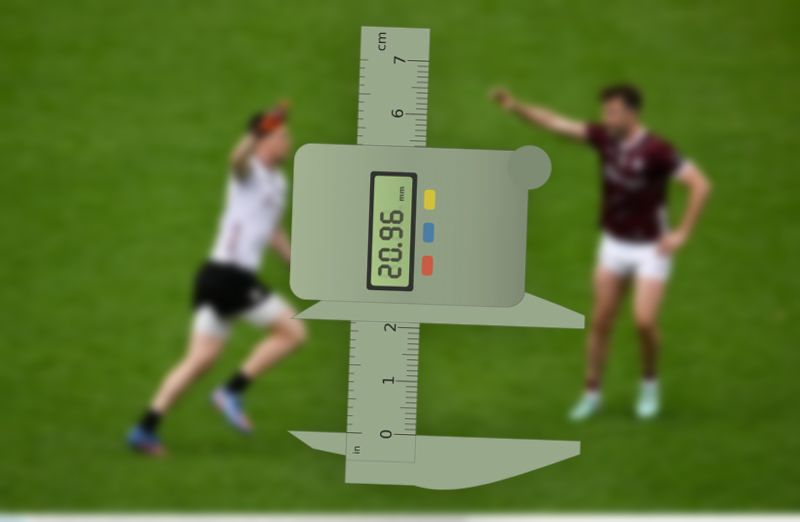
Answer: 20.96 mm
